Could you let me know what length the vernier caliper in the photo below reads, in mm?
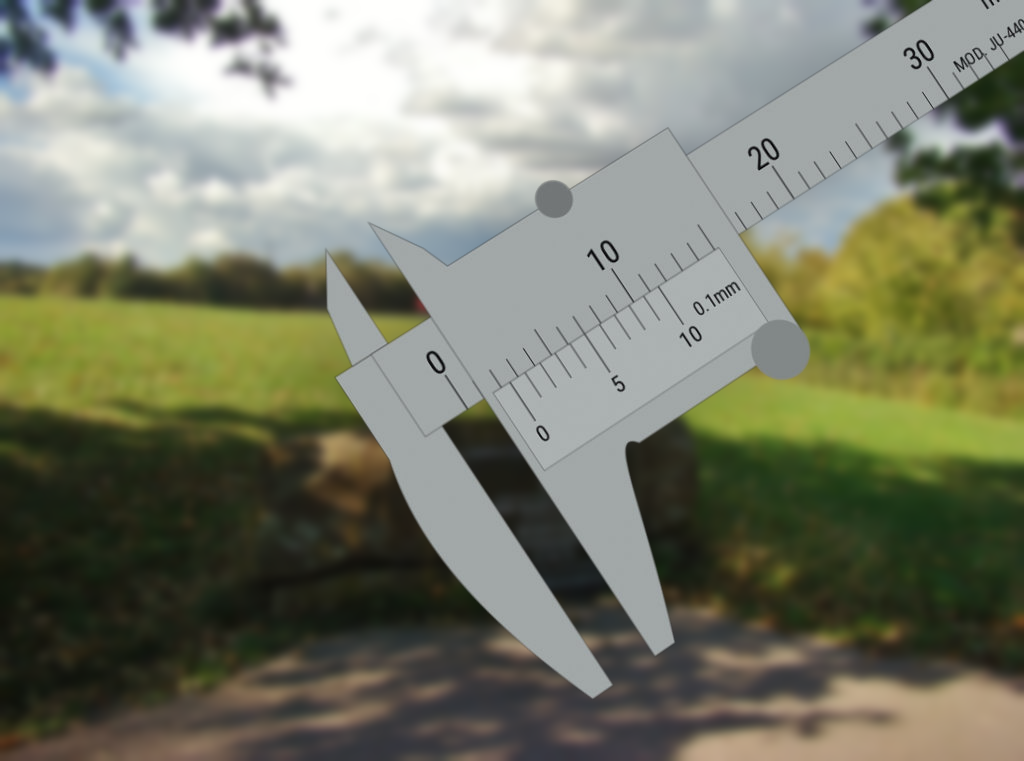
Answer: 2.5 mm
